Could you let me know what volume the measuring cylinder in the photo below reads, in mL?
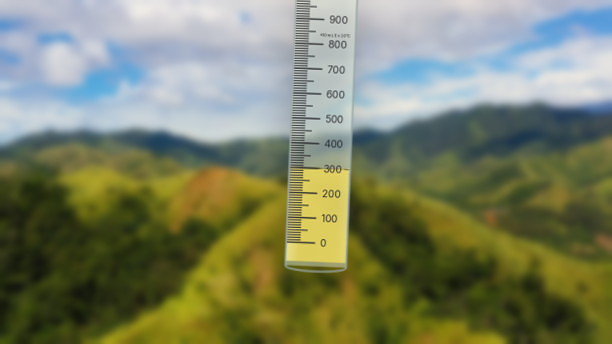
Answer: 300 mL
